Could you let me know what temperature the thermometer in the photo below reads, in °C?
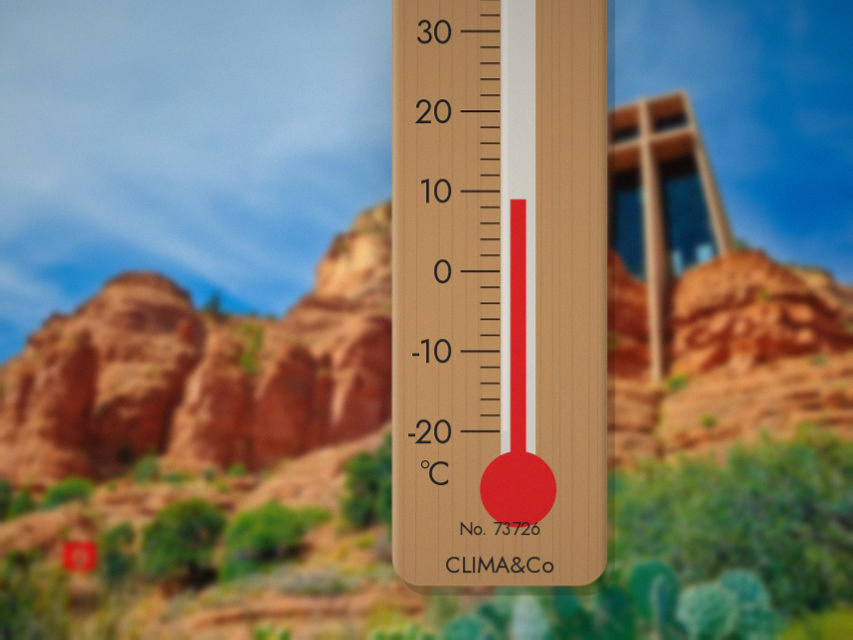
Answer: 9 °C
